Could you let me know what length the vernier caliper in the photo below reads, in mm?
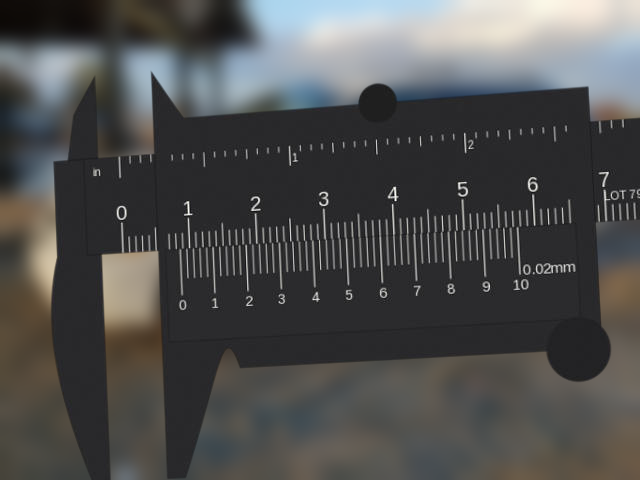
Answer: 8.6 mm
